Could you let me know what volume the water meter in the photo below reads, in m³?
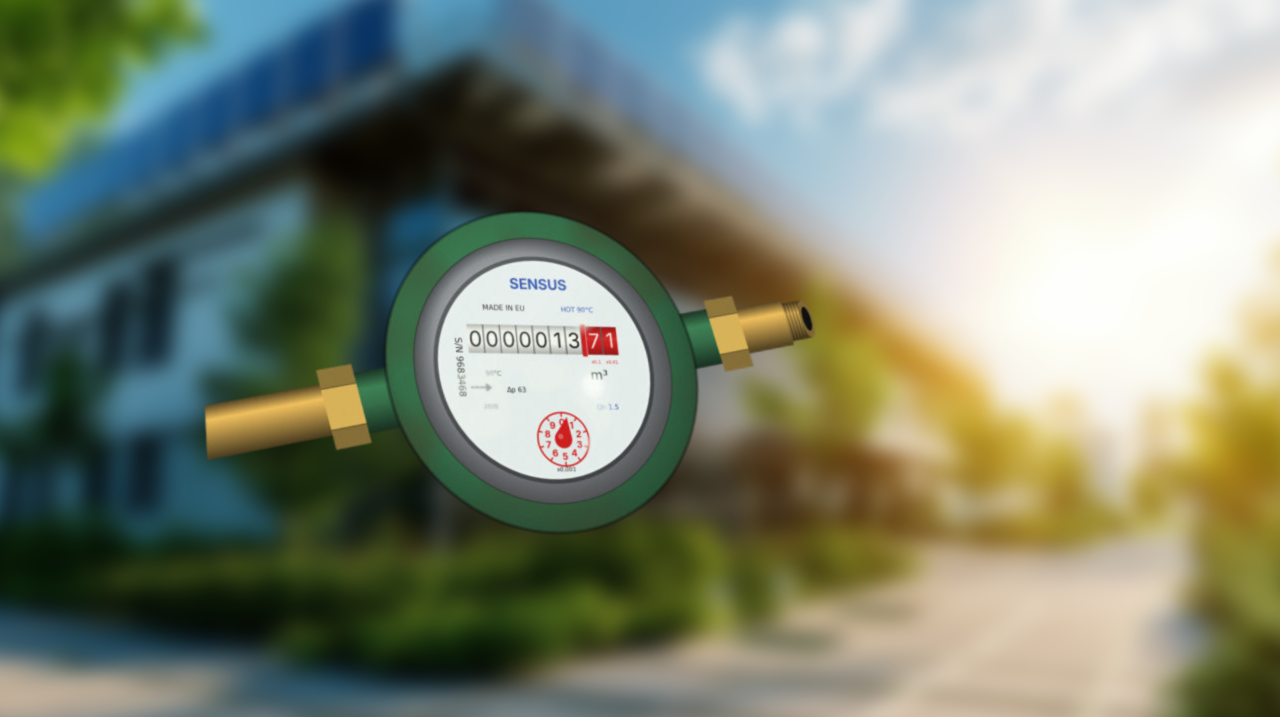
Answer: 13.710 m³
